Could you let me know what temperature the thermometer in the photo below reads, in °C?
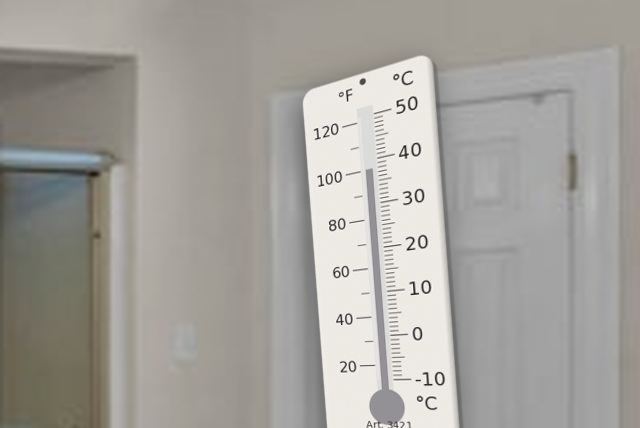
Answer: 38 °C
